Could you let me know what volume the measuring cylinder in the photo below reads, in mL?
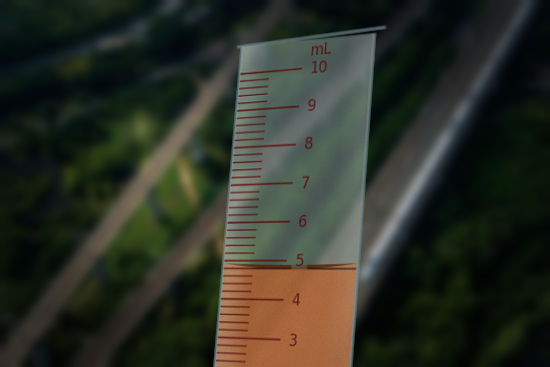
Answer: 4.8 mL
